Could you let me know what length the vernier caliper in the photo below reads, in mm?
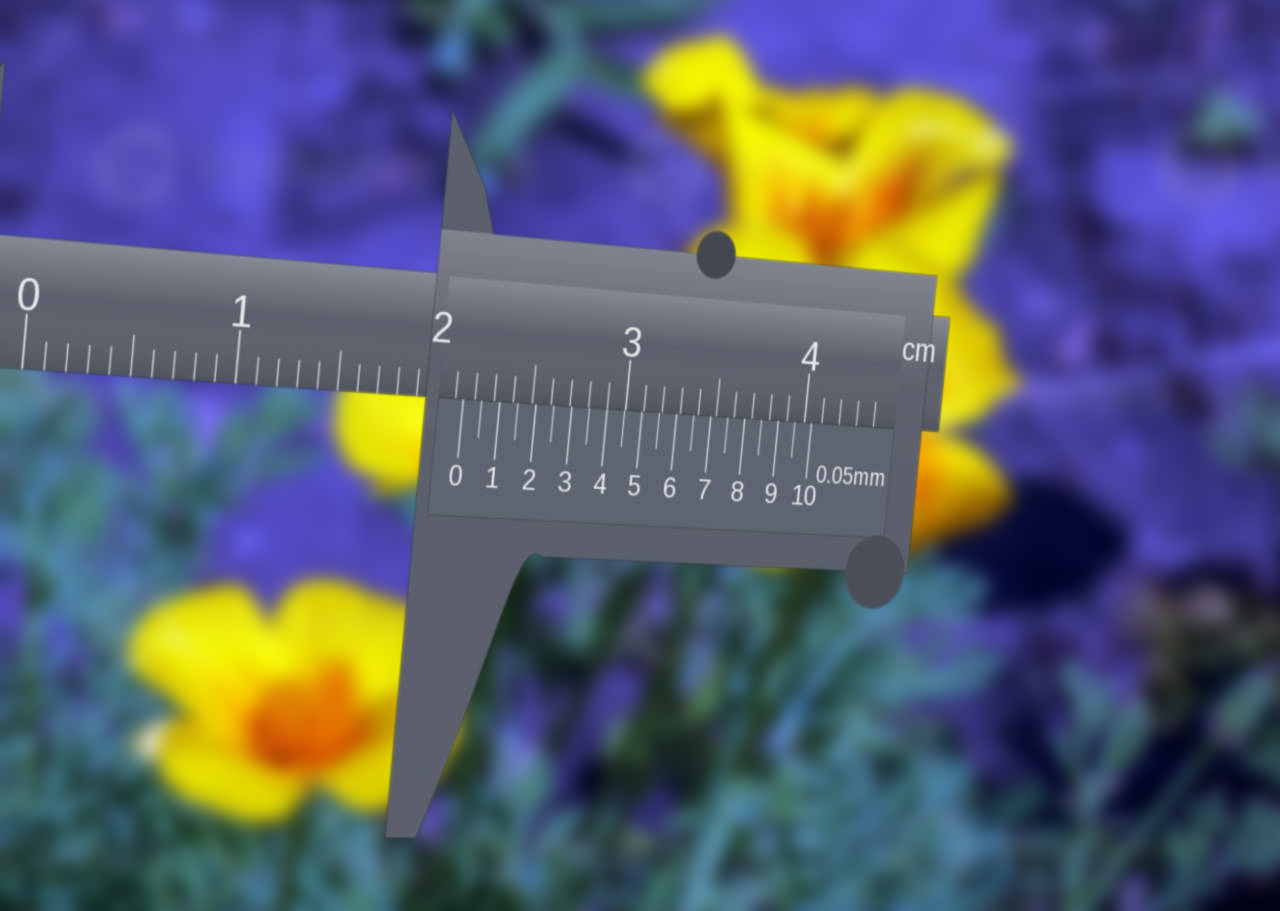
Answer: 21.4 mm
